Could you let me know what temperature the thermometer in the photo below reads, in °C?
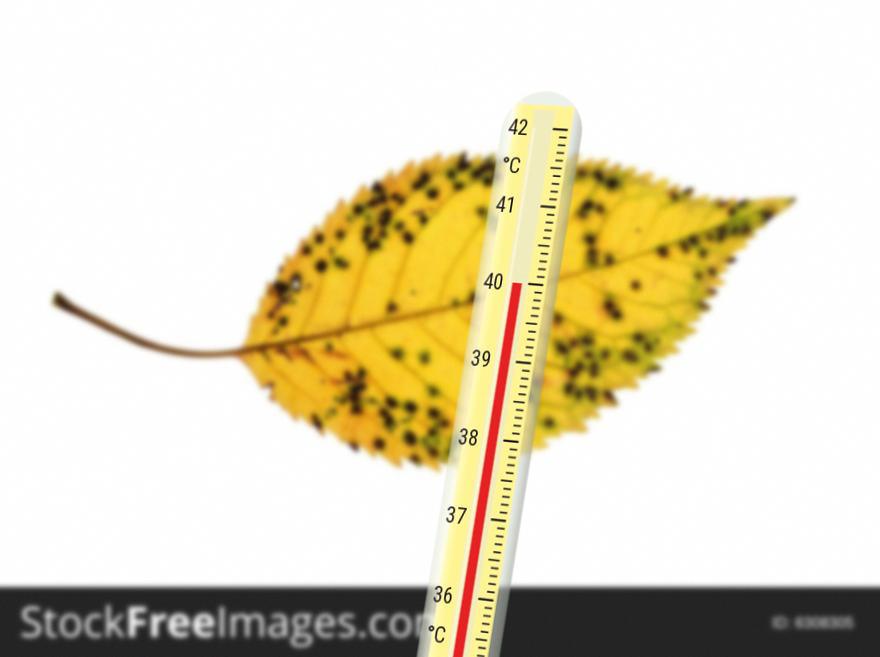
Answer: 40 °C
